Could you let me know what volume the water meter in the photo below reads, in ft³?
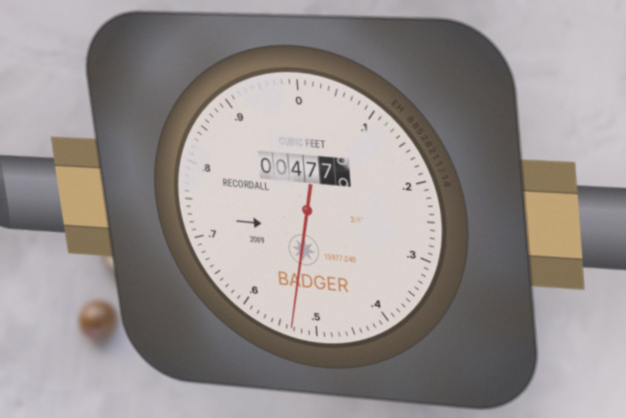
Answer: 4778.53 ft³
